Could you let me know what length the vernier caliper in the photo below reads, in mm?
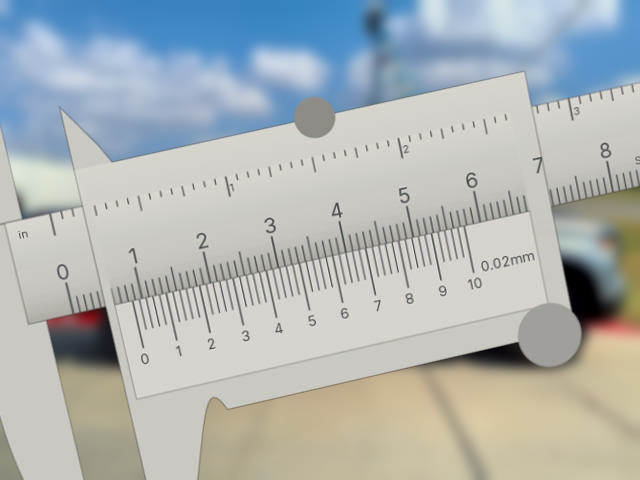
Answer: 8.6 mm
